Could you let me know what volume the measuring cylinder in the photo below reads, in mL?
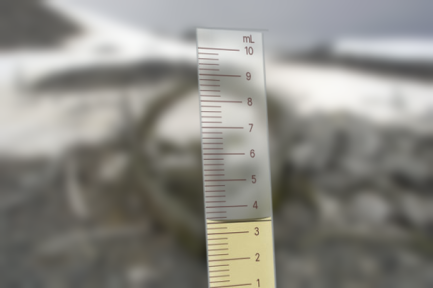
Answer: 3.4 mL
